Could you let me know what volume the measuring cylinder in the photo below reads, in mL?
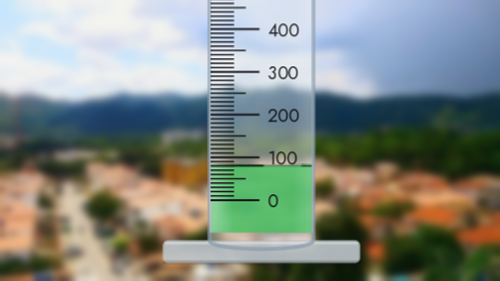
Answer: 80 mL
